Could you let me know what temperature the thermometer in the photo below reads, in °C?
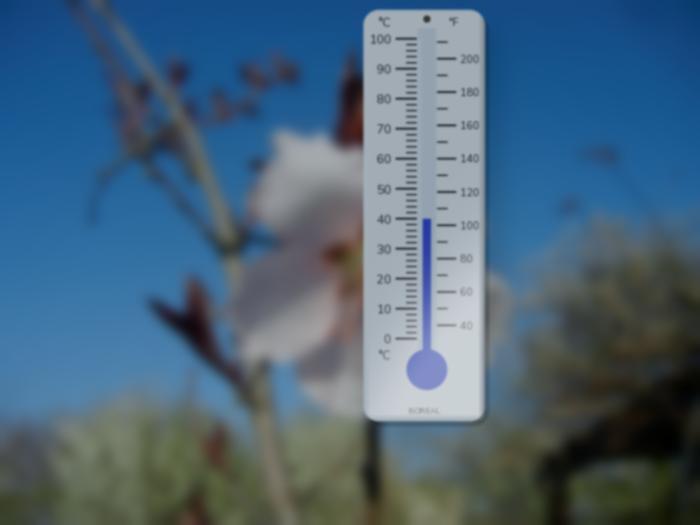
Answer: 40 °C
